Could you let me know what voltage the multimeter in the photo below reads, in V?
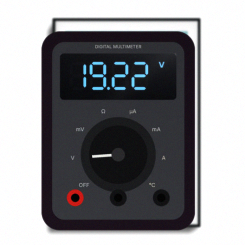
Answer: 19.22 V
